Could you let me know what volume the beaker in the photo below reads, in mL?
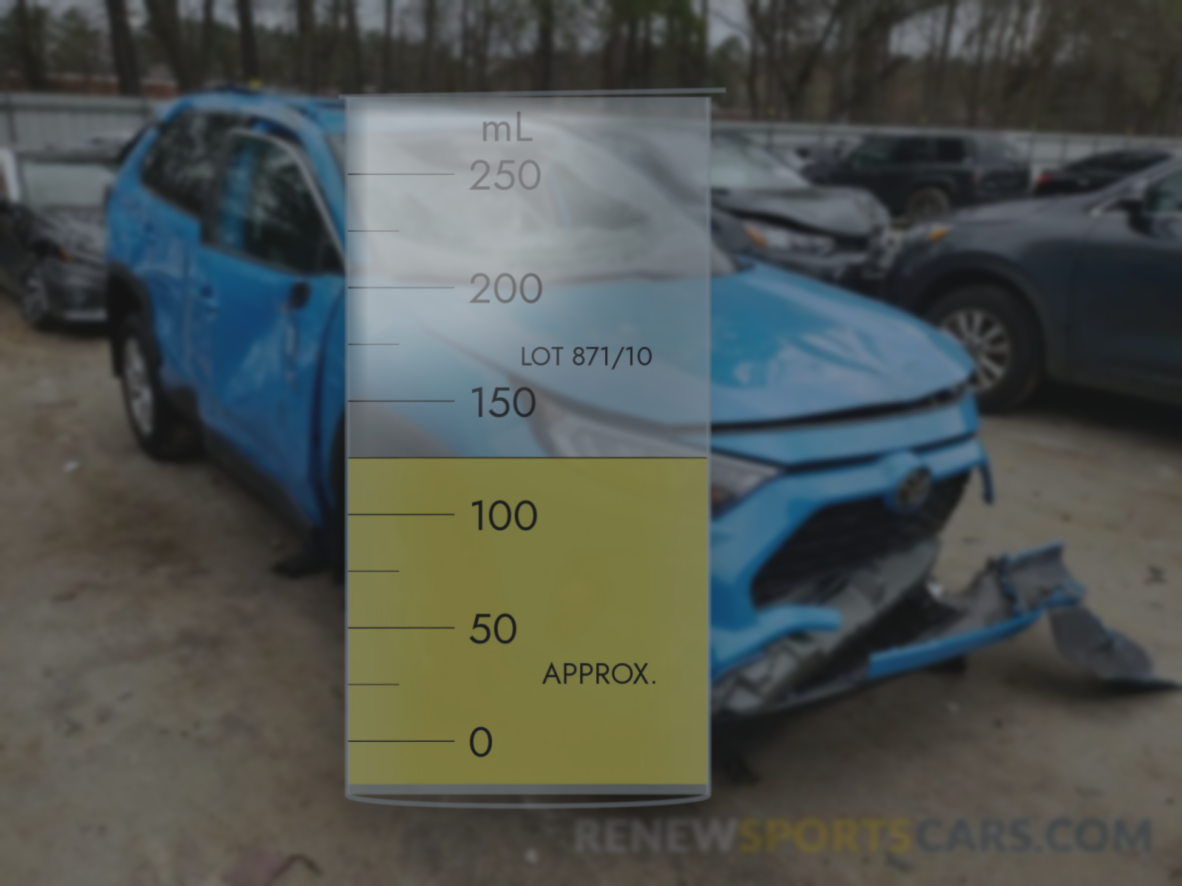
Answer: 125 mL
